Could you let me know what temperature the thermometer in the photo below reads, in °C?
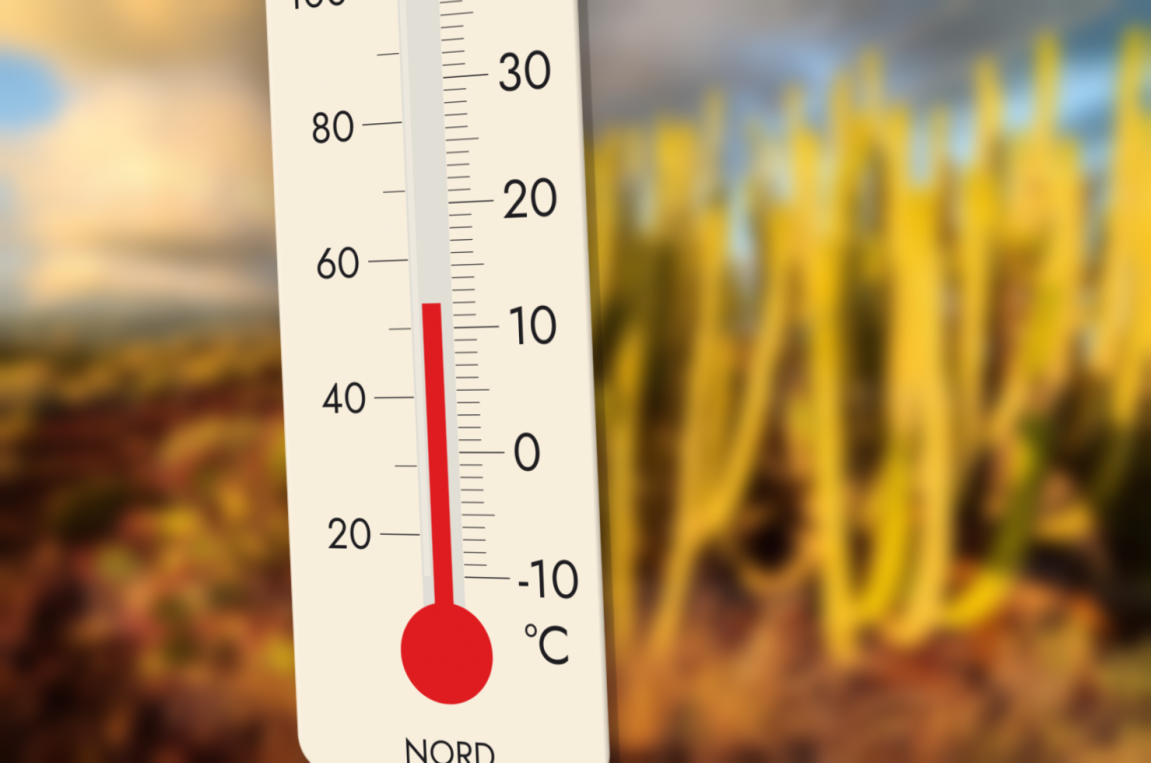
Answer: 12 °C
